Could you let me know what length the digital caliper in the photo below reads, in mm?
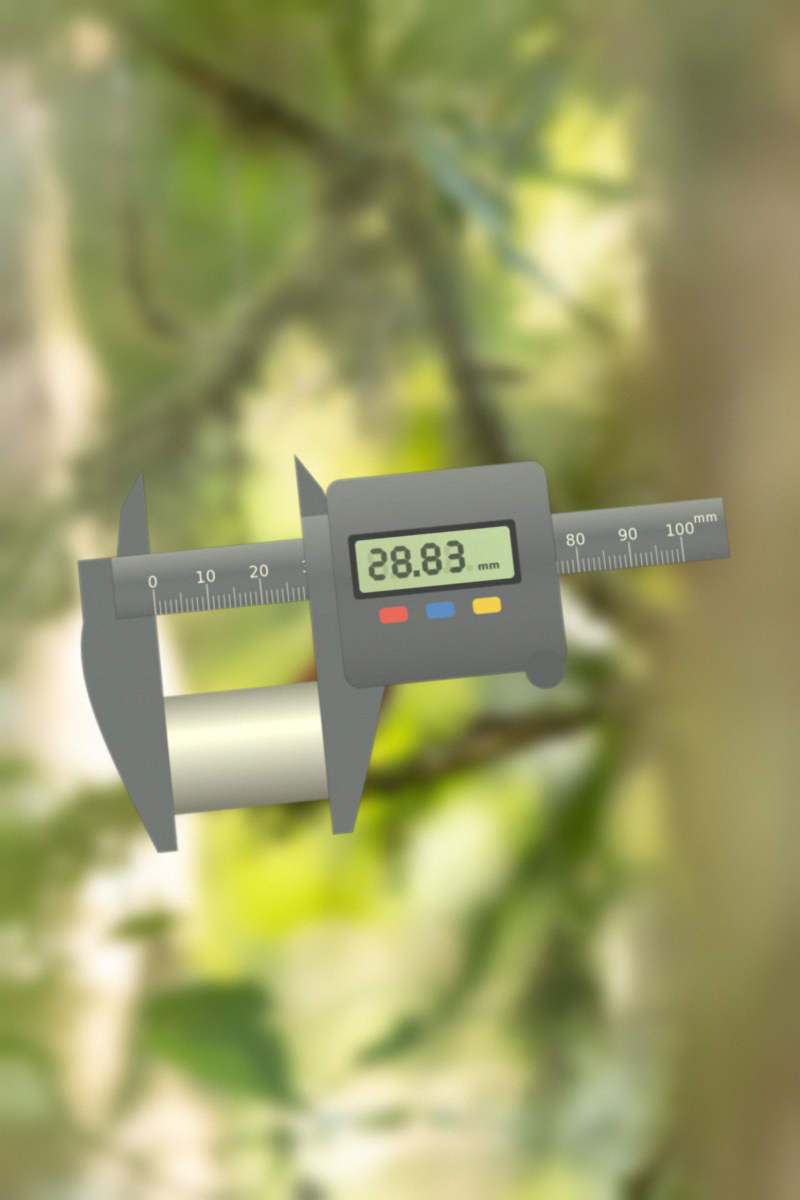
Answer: 28.83 mm
